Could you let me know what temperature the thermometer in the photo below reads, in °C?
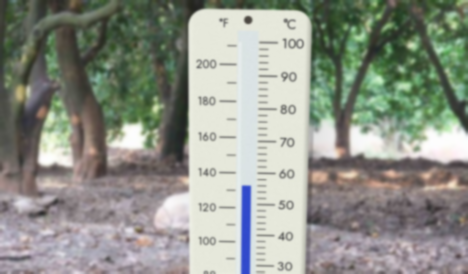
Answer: 56 °C
